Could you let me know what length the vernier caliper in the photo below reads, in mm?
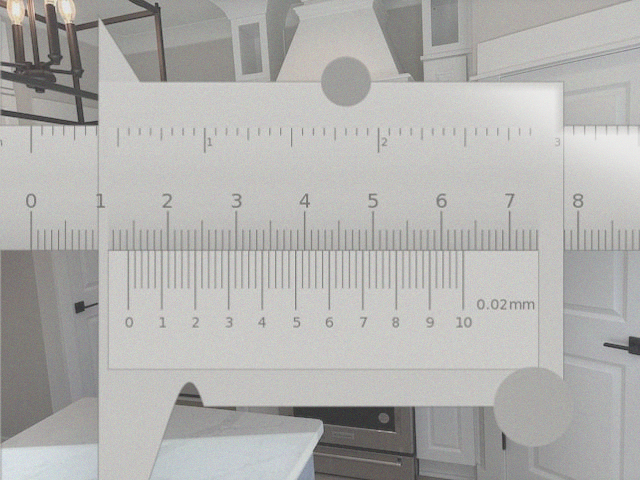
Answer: 14.2 mm
